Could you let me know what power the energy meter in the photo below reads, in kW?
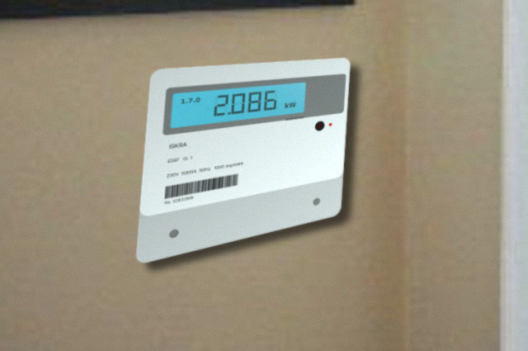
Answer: 2.086 kW
